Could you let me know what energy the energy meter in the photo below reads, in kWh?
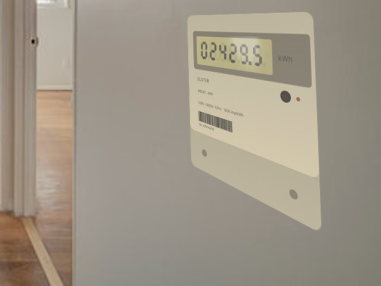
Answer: 2429.5 kWh
